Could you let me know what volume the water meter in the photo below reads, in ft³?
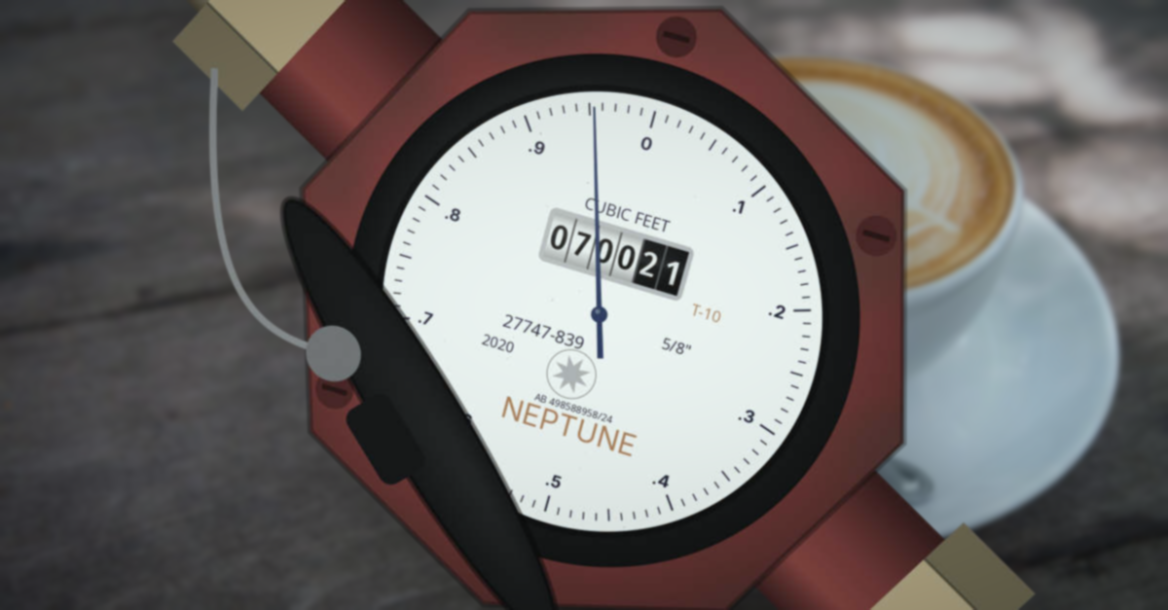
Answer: 70020.95 ft³
